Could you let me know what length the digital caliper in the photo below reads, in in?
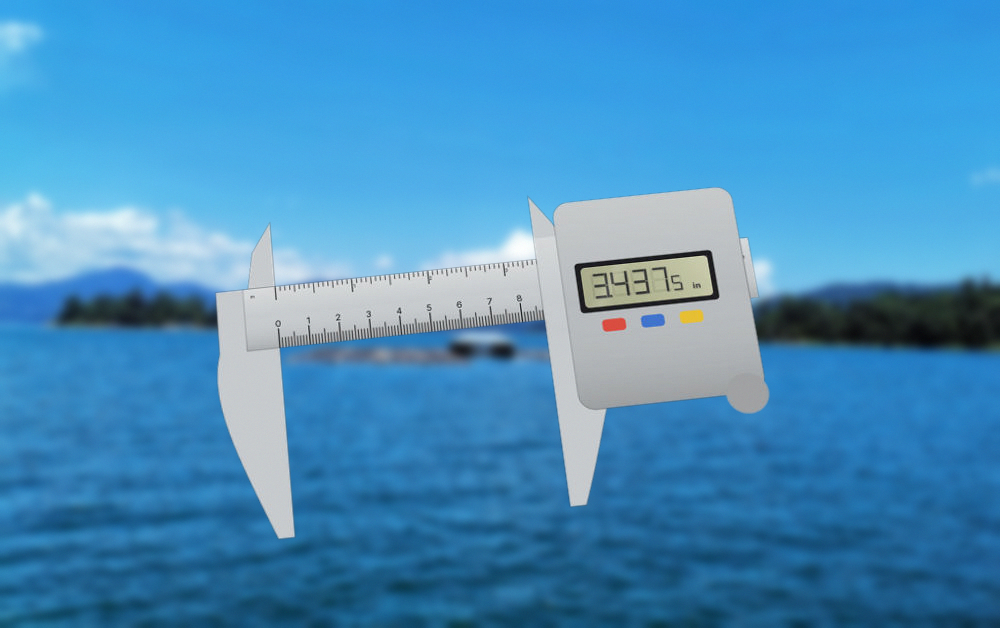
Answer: 3.4375 in
